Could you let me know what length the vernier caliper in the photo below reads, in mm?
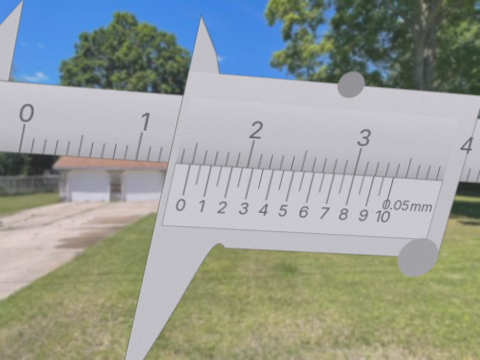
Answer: 14.8 mm
